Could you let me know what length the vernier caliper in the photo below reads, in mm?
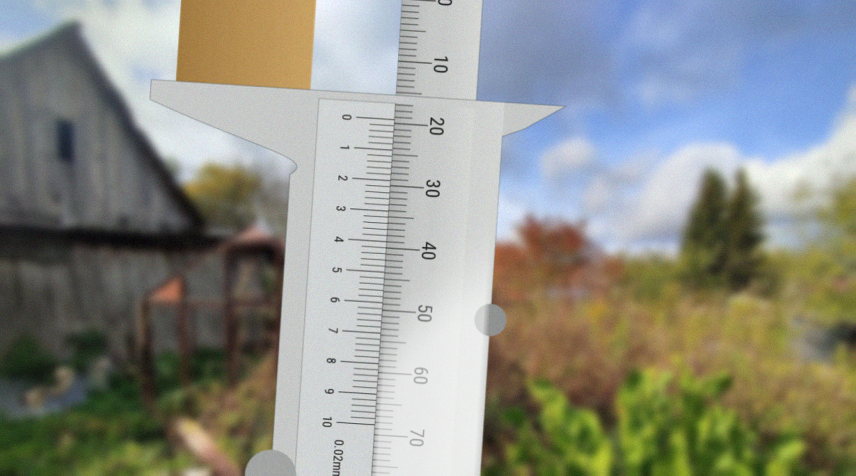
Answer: 19.4 mm
